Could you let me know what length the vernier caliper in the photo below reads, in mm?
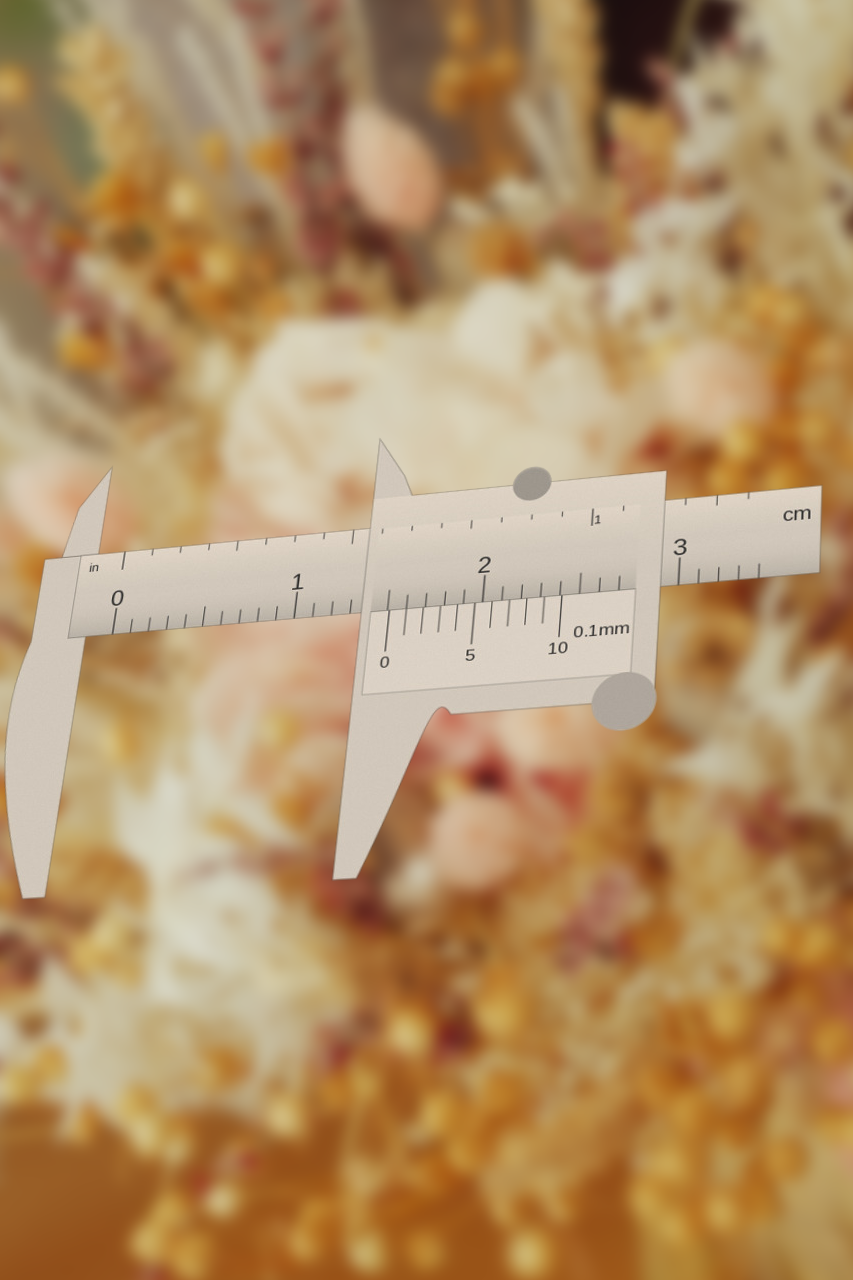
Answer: 15.1 mm
